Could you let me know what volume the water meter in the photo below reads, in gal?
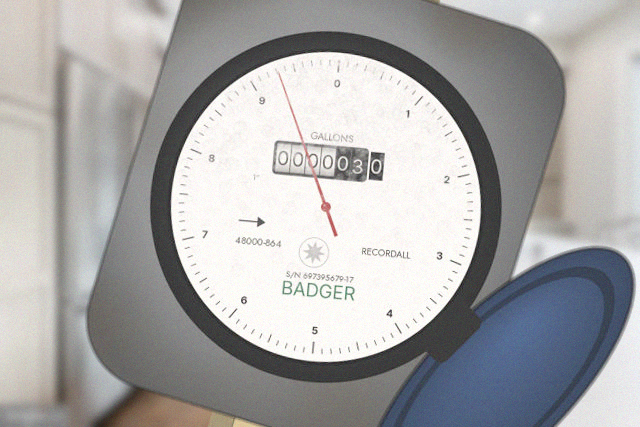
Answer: 29.3 gal
